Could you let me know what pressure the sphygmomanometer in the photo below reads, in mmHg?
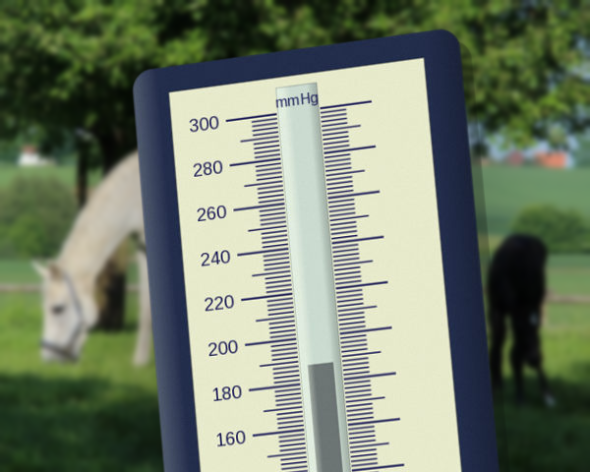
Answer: 188 mmHg
